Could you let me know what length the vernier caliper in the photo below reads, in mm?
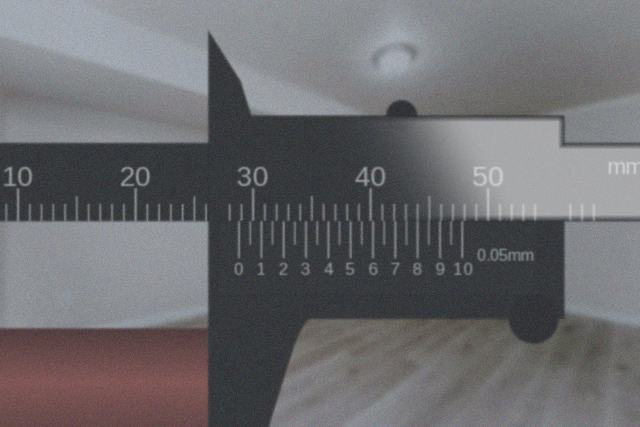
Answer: 28.8 mm
